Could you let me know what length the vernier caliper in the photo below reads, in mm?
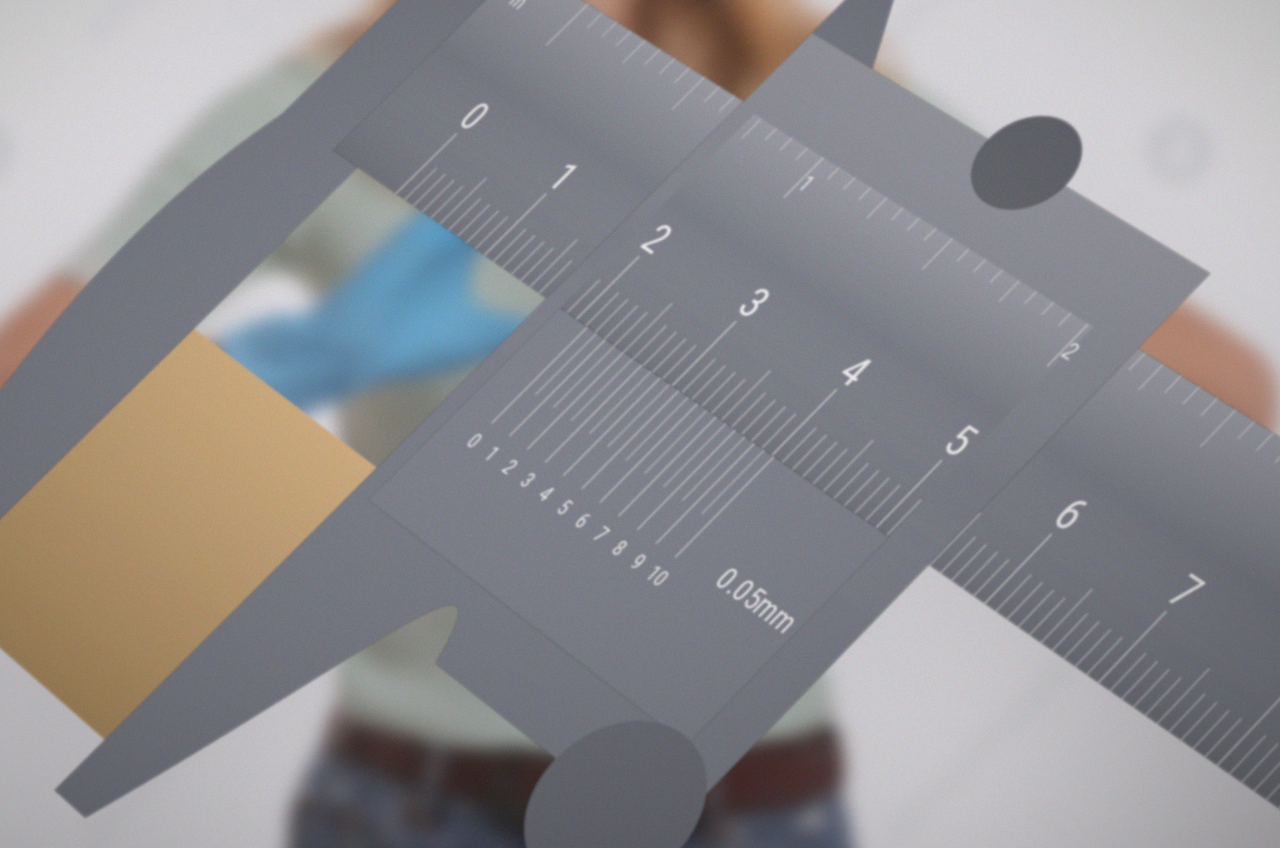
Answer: 21.2 mm
